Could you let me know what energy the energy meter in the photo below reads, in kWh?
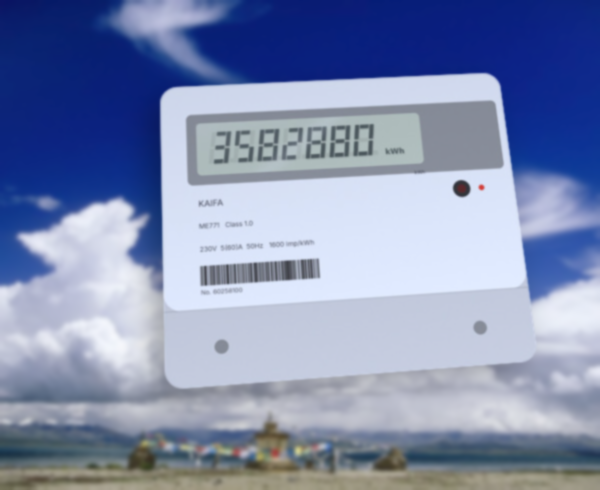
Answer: 3582880 kWh
